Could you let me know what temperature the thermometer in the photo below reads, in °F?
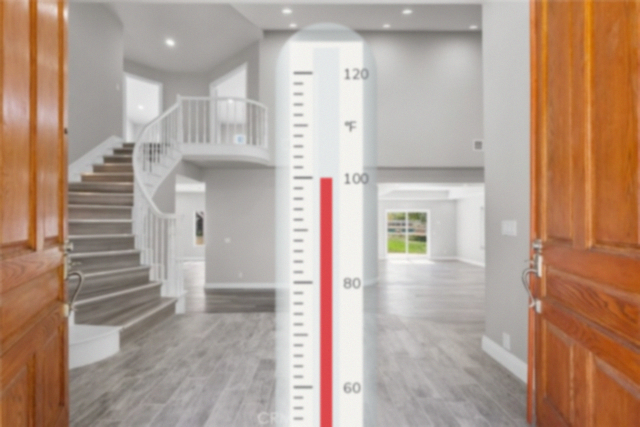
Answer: 100 °F
